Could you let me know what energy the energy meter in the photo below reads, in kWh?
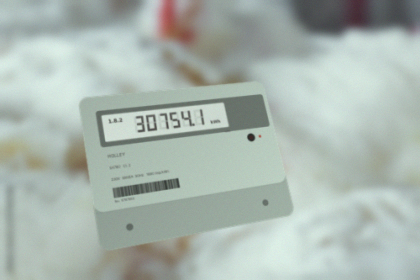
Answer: 30754.1 kWh
